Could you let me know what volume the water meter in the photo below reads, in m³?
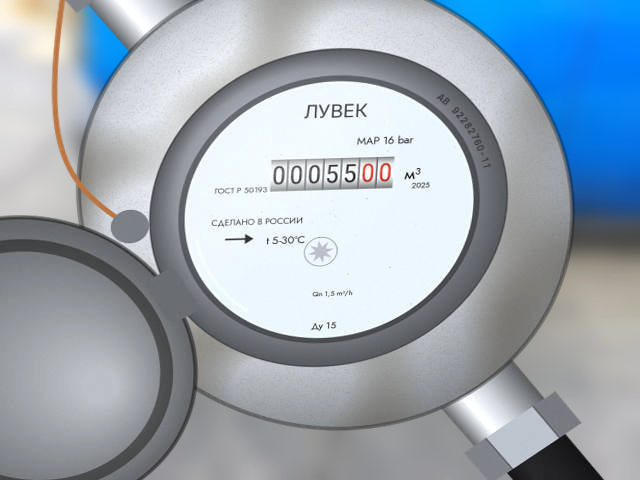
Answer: 55.00 m³
